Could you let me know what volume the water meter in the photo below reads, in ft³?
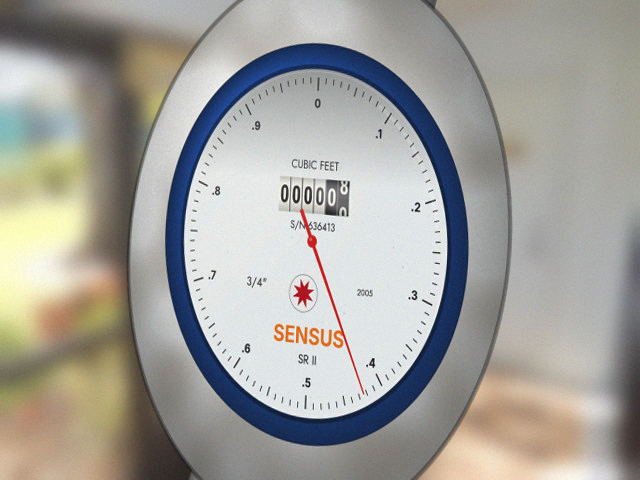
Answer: 8.42 ft³
